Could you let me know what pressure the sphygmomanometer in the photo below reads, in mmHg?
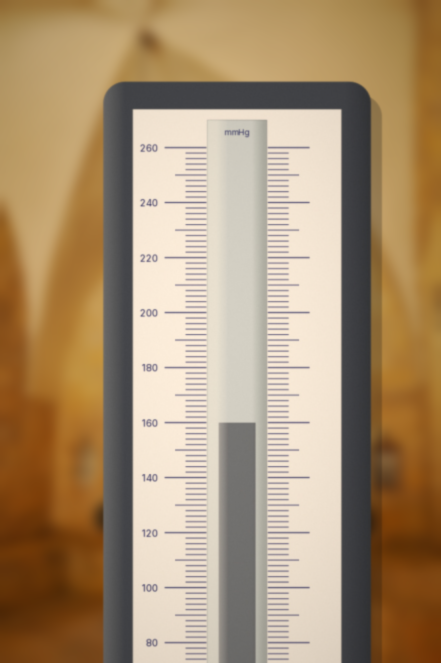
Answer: 160 mmHg
